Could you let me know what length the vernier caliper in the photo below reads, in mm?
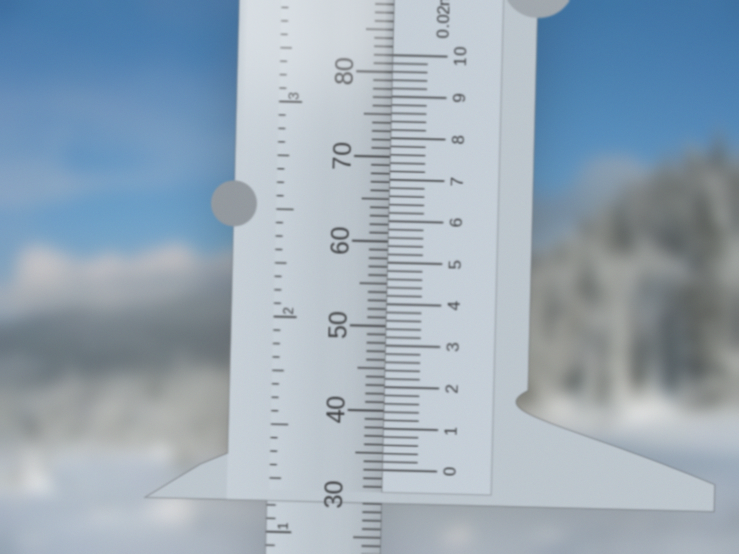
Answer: 33.0 mm
